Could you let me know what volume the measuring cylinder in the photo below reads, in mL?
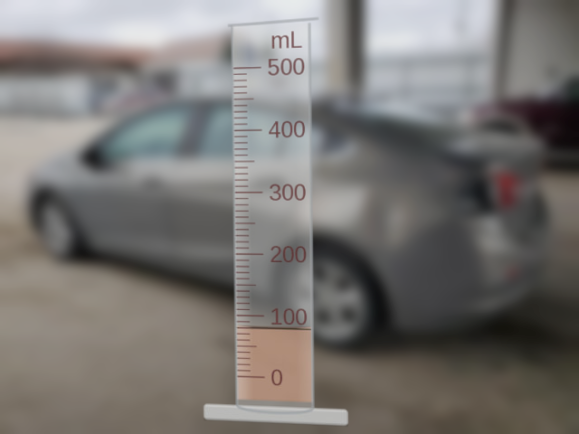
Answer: 80 mL
